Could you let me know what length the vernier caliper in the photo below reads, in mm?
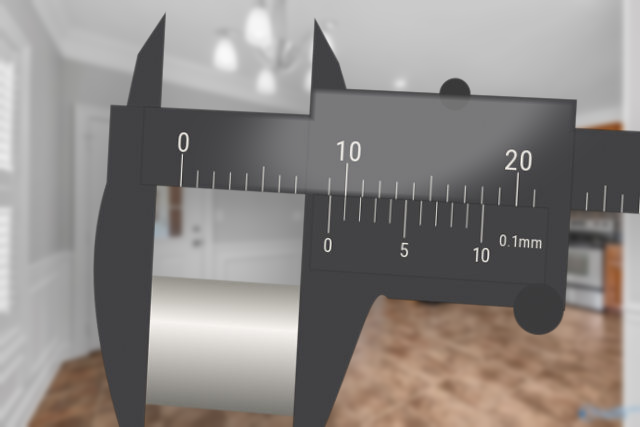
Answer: 9.1 mm
